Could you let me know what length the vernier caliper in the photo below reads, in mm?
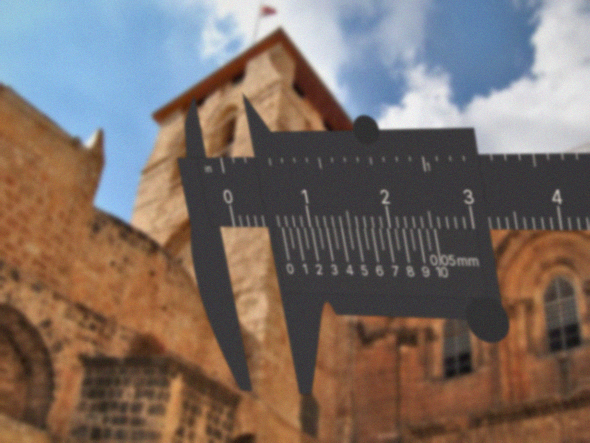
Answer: 6.4 mm
